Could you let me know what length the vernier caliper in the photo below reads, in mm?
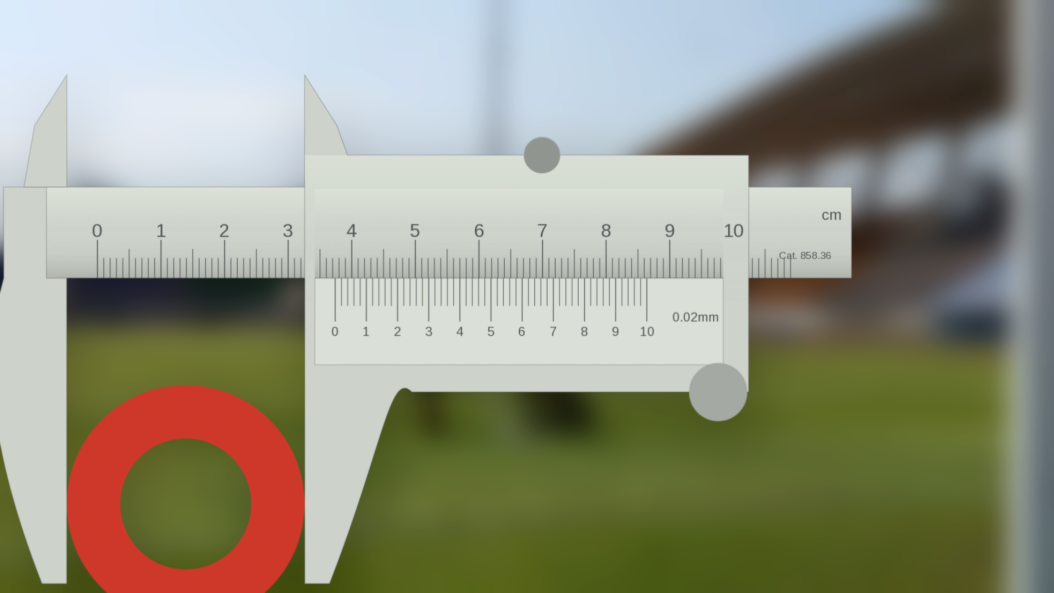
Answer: 37.4 mm
